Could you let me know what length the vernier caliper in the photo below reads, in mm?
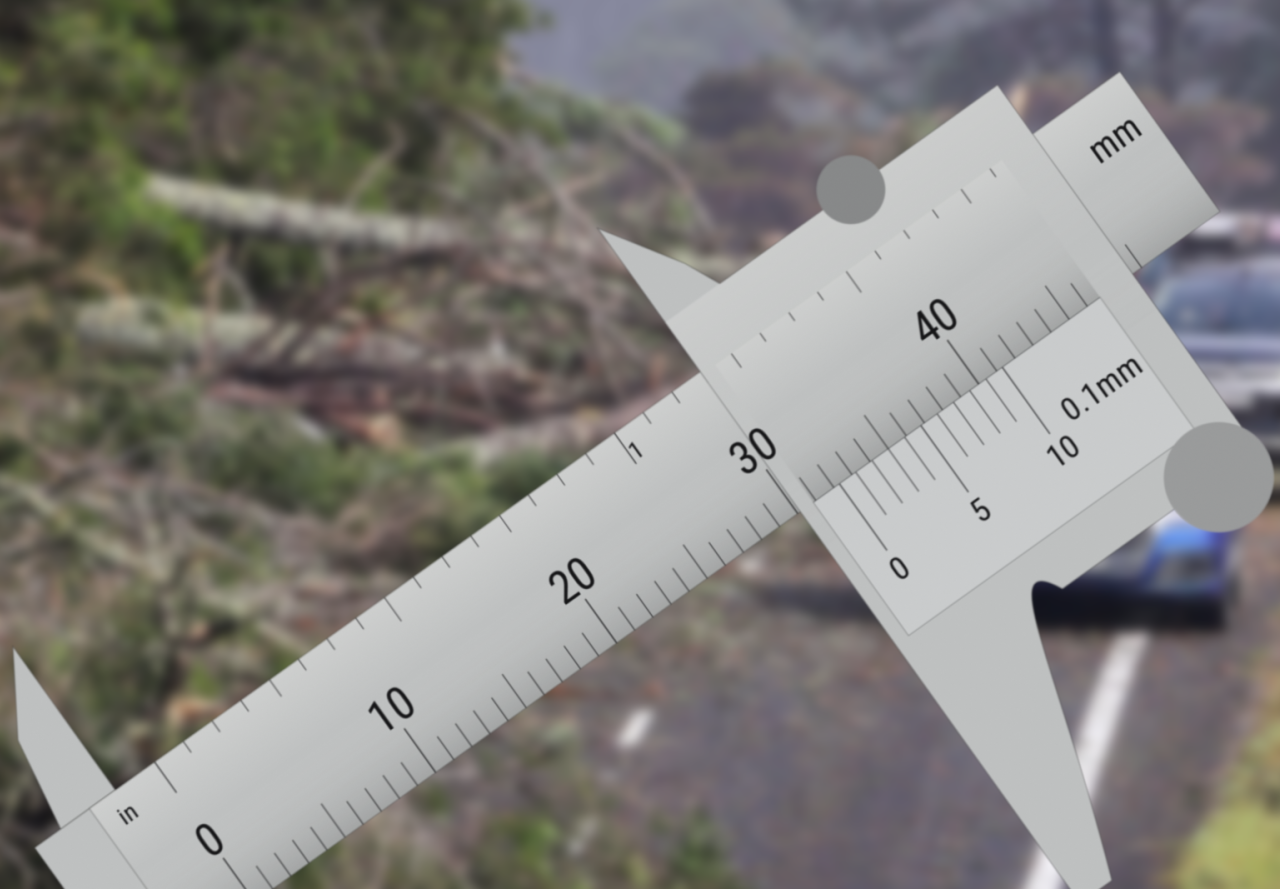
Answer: 32.3 mm
